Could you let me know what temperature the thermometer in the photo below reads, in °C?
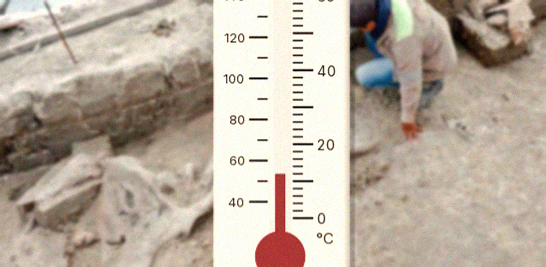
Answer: 12 °C
